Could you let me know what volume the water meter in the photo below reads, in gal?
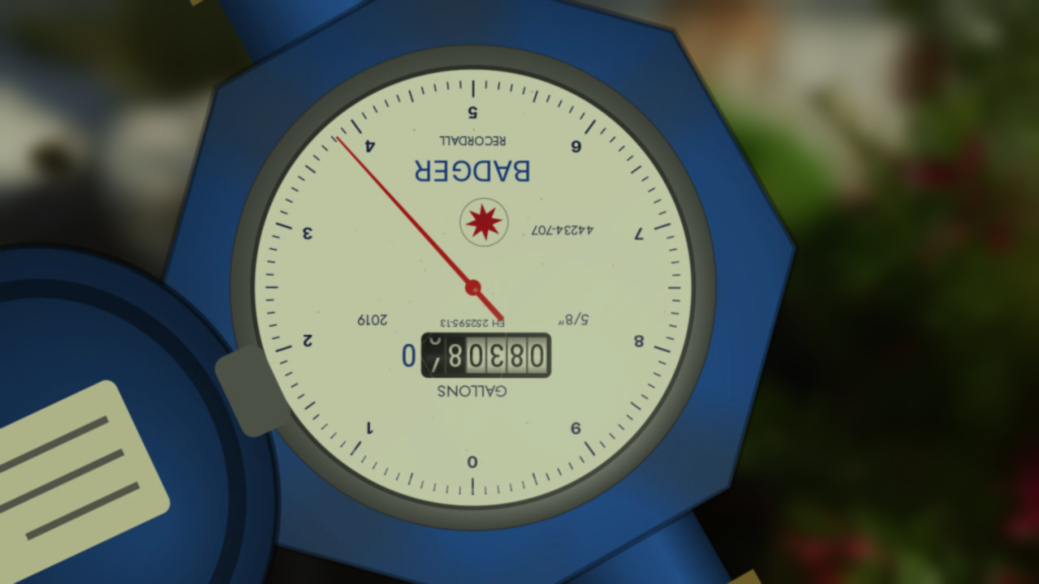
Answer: 830873.8 gal
